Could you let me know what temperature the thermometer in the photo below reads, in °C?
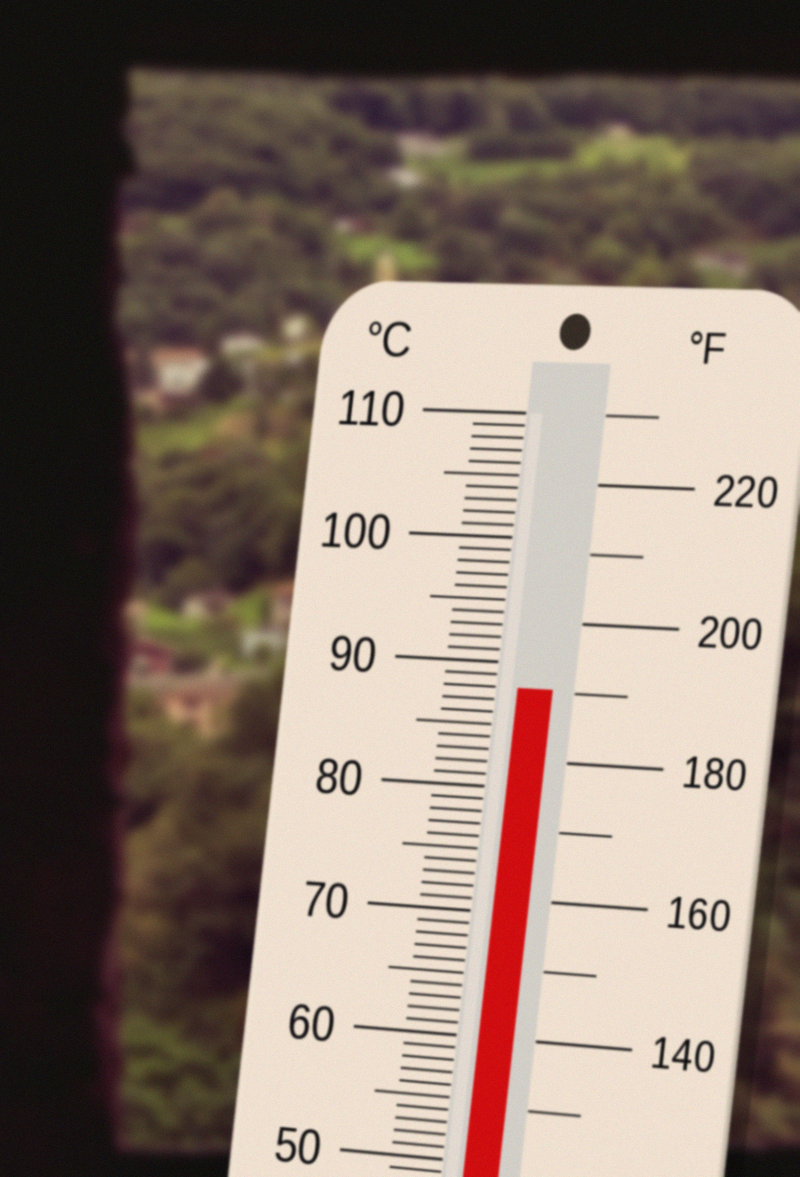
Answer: 88 °C
